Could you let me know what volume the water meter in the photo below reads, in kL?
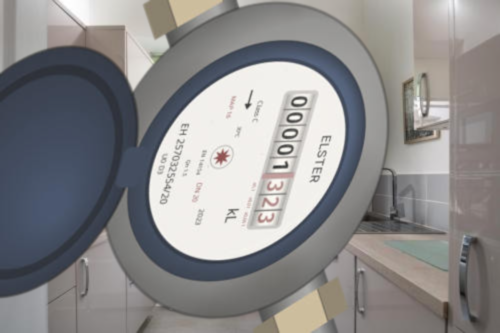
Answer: 1.323 kL
